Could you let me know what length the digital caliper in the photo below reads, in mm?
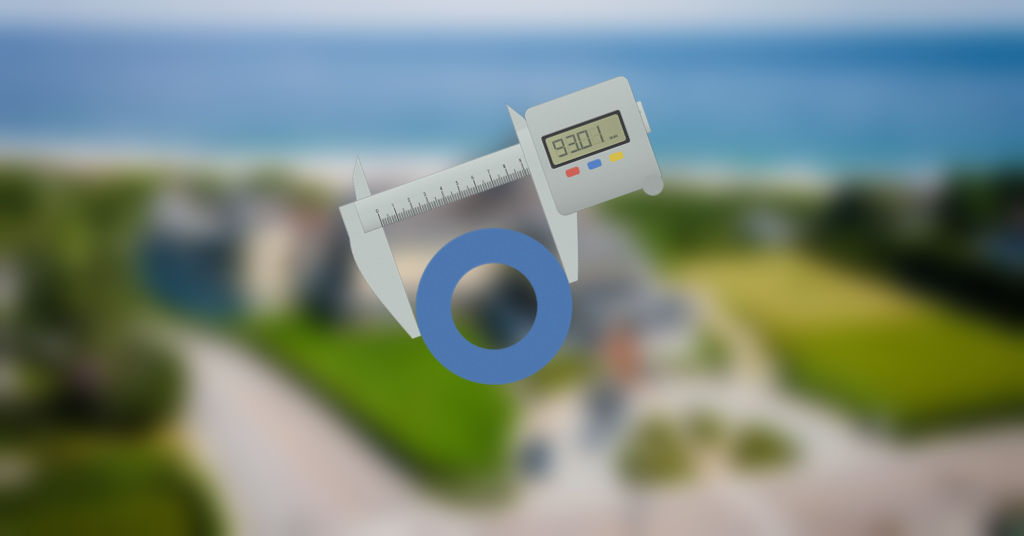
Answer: 93.01 mm
